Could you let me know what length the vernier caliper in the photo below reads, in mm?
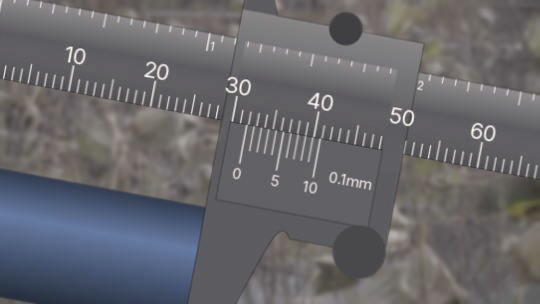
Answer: 31.8 mm
